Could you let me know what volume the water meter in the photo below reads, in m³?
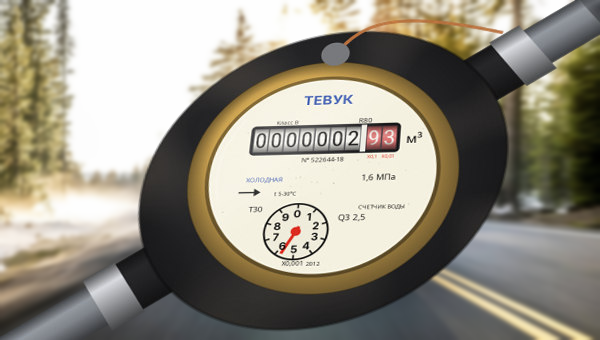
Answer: 2.935 m³
